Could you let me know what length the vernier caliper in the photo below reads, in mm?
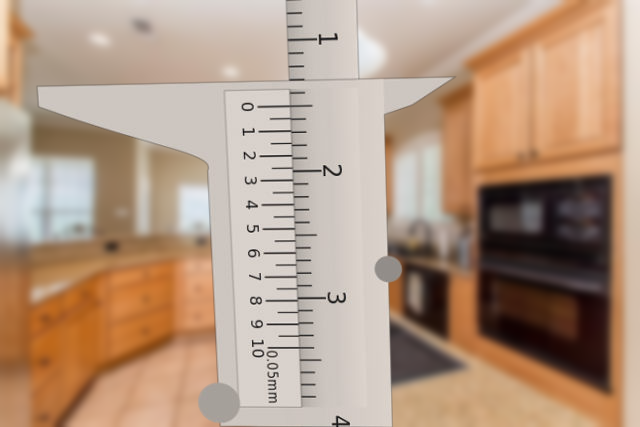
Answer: 15.0 mm
